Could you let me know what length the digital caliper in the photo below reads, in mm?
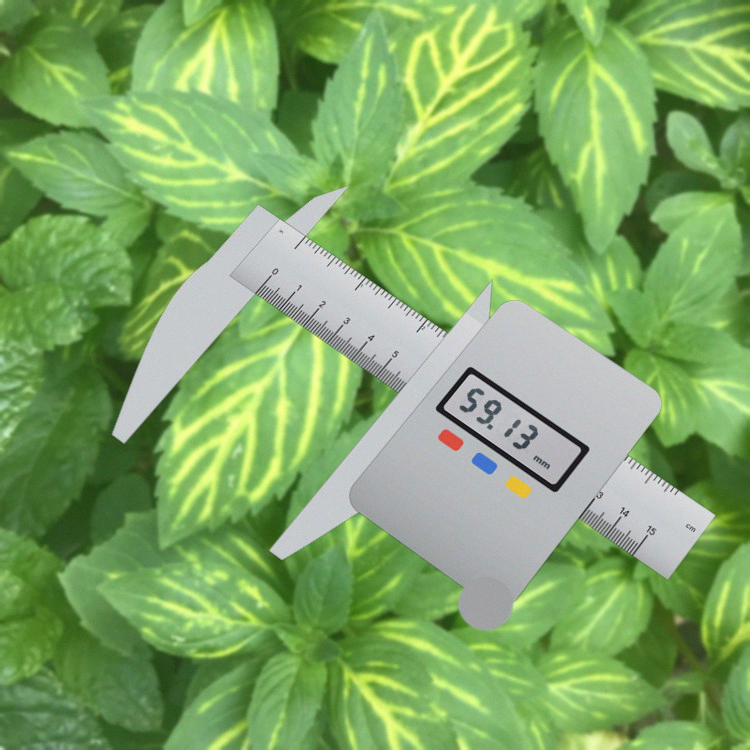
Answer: 59.13 mm
